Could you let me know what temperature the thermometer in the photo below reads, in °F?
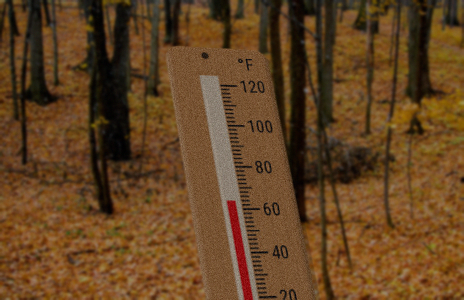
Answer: 64 °F
